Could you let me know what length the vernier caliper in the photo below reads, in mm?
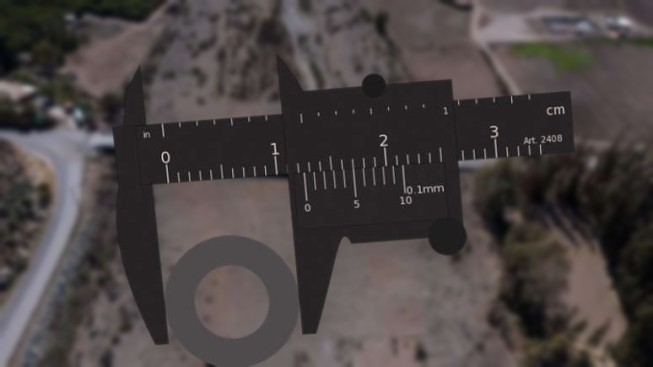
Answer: 12.5 mm
